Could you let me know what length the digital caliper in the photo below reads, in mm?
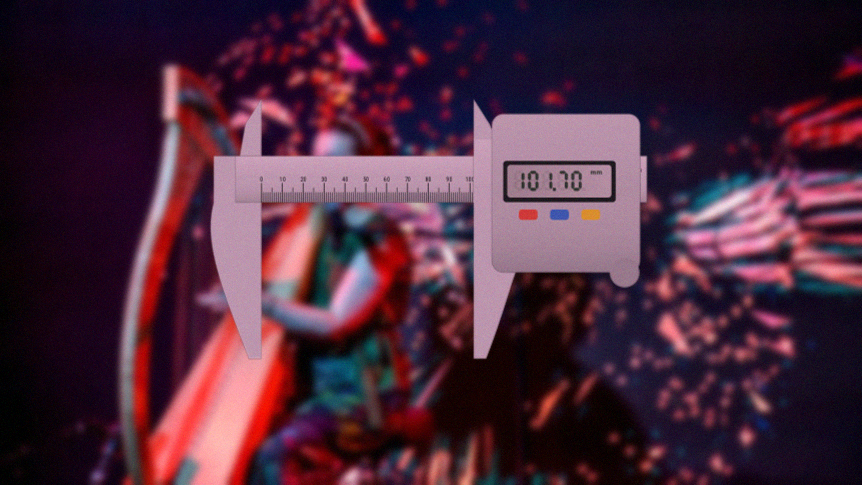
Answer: 101.70 mm
